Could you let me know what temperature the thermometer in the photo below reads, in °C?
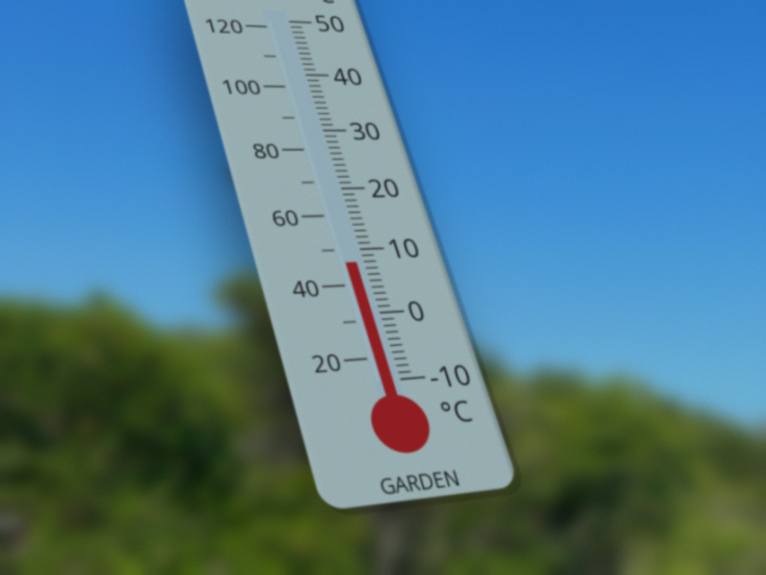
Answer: 8 °C
